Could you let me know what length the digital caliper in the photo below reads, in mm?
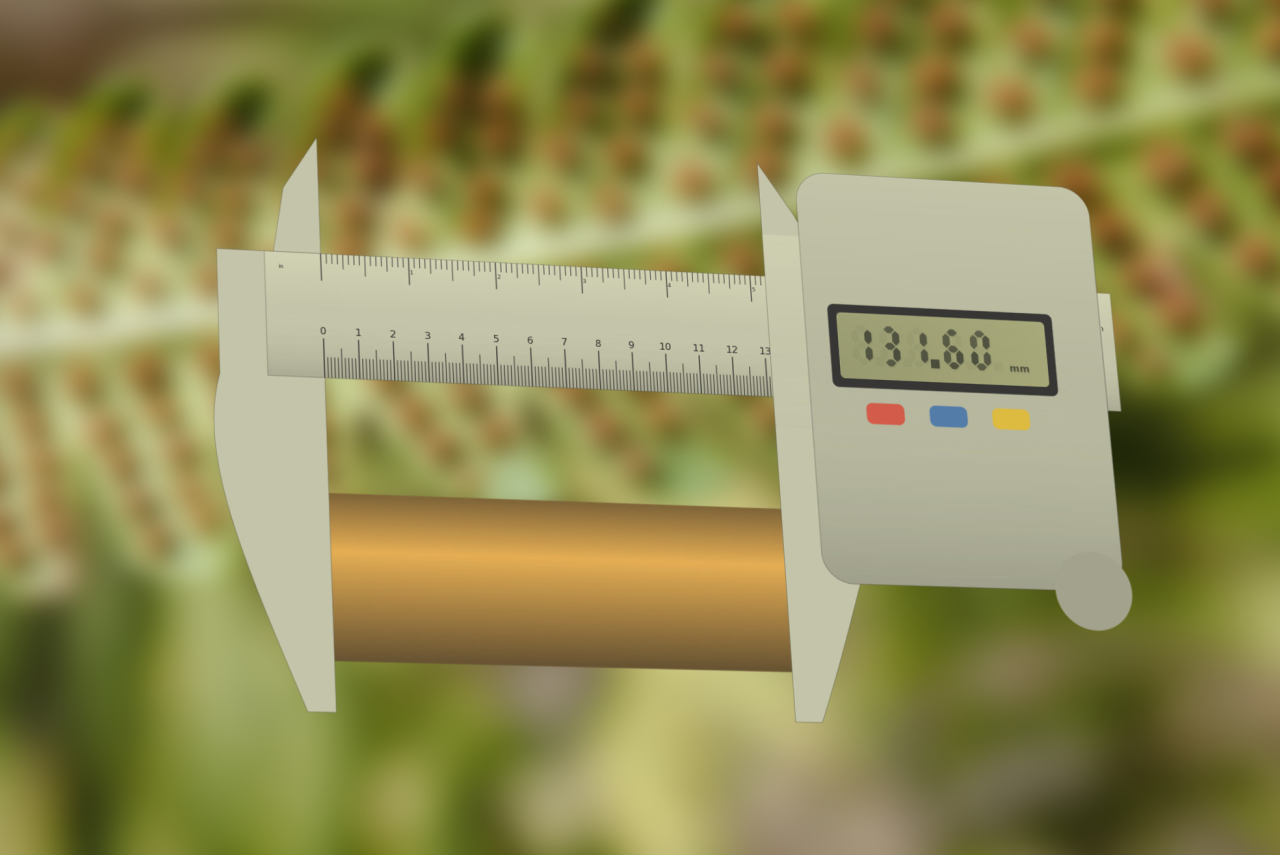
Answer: 131.60 mm
